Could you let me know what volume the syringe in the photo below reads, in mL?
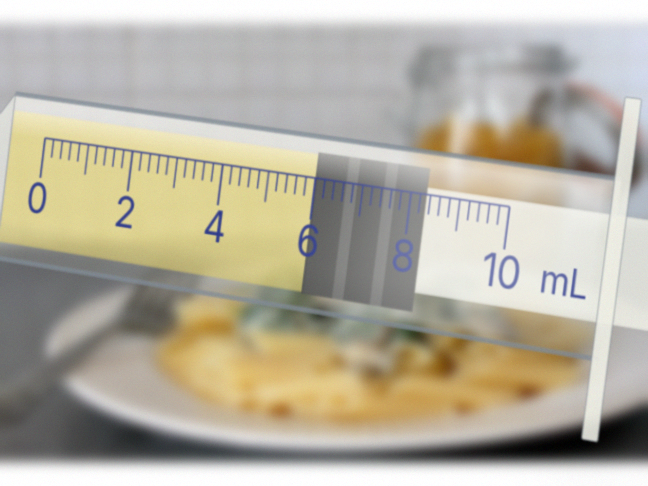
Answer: 6 mL
